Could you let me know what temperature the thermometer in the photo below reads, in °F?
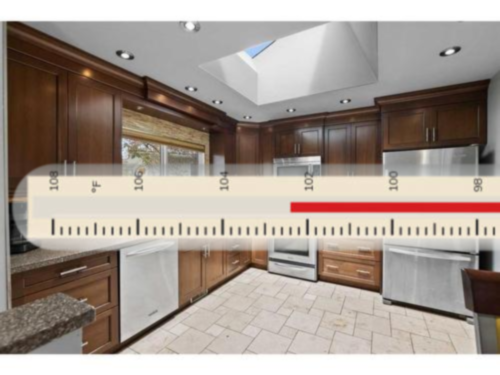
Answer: 102.4 °F
